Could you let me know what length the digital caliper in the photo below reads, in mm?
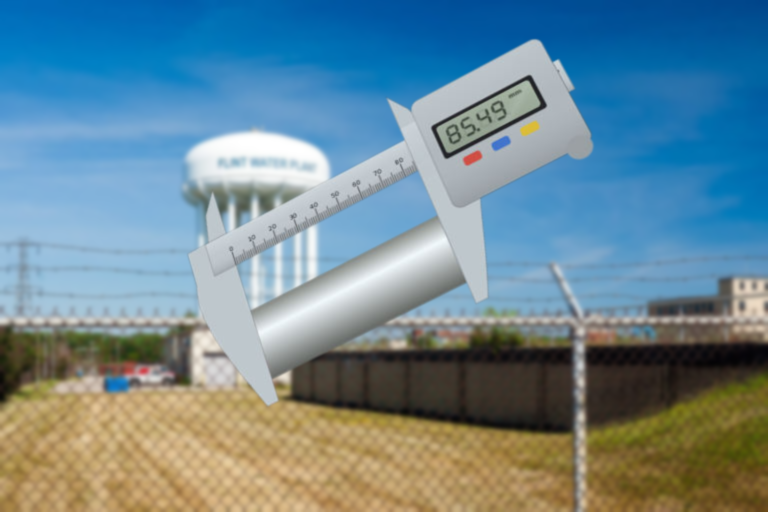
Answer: 85.49 mm
